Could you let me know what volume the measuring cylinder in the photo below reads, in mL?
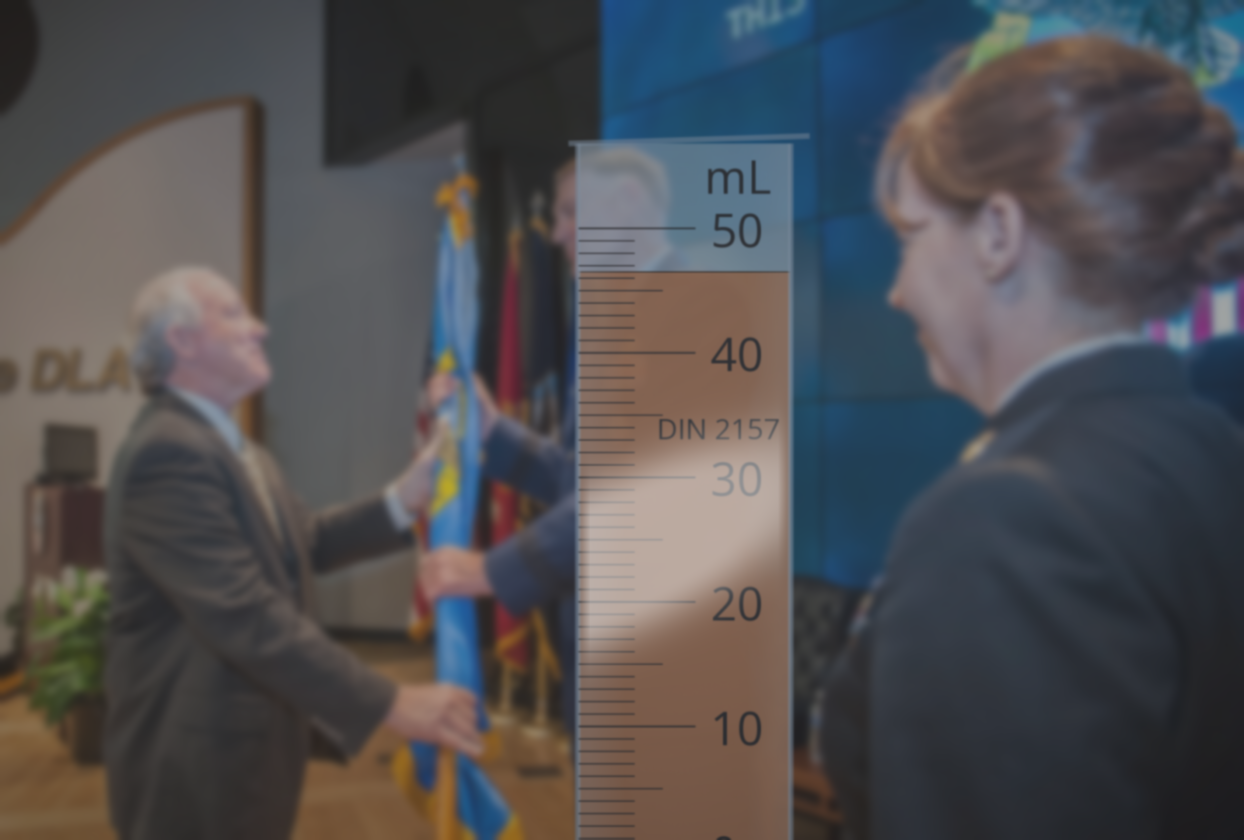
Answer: 46.5 mL
